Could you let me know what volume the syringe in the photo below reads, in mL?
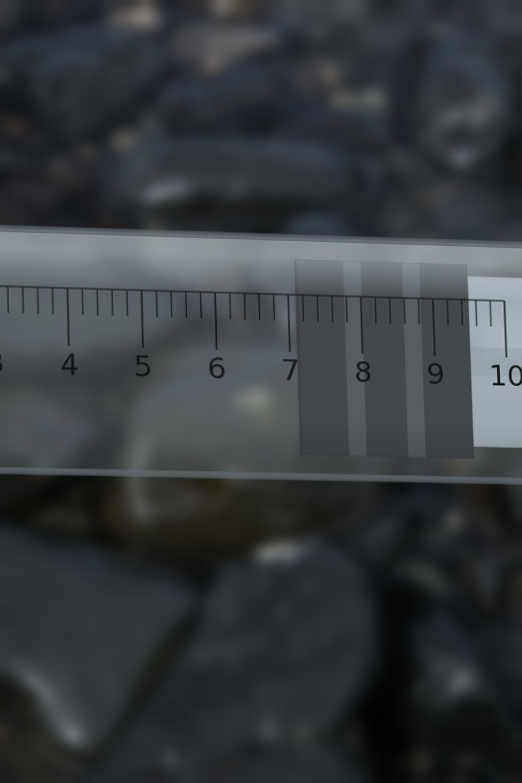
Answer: 7.1 mL
